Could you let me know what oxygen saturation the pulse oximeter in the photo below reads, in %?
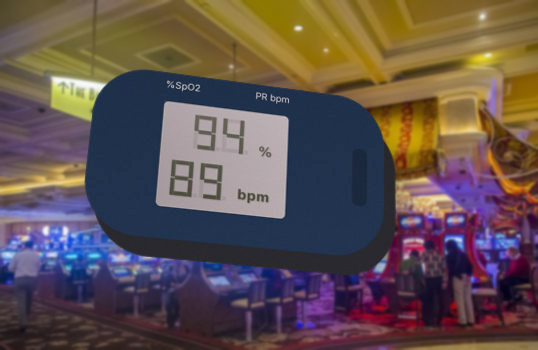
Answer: 94 %
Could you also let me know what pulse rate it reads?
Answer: 89 bpm
